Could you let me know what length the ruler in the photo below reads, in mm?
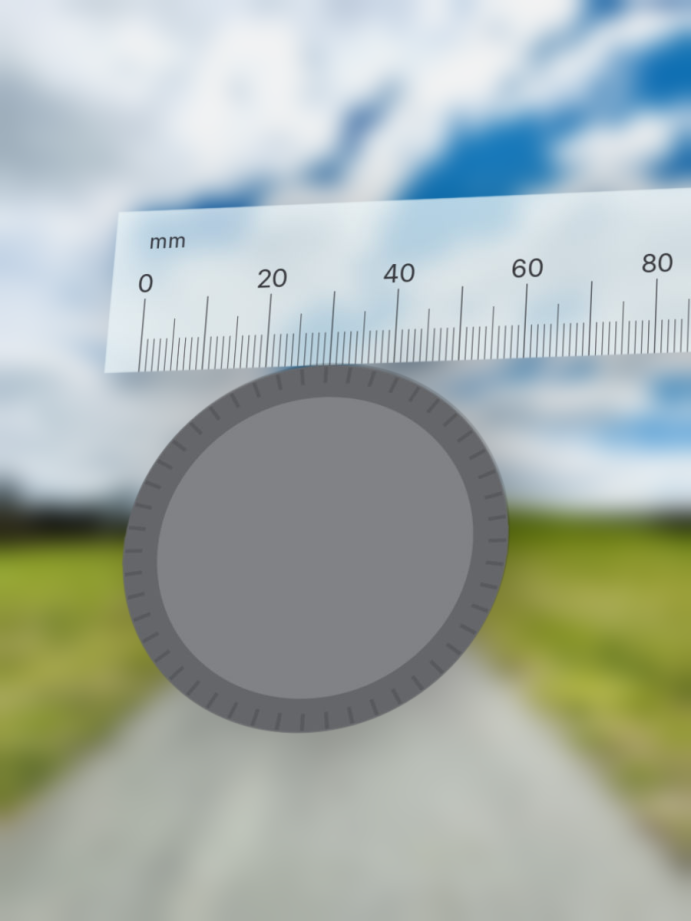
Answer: 59 mm
